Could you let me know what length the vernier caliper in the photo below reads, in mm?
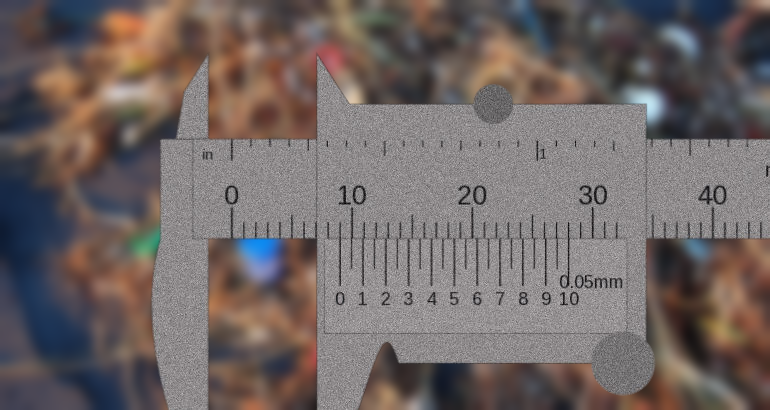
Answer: 9.0 mm
